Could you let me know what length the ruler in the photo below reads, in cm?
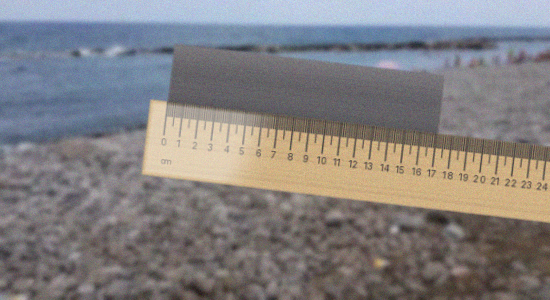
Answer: 17 cm
